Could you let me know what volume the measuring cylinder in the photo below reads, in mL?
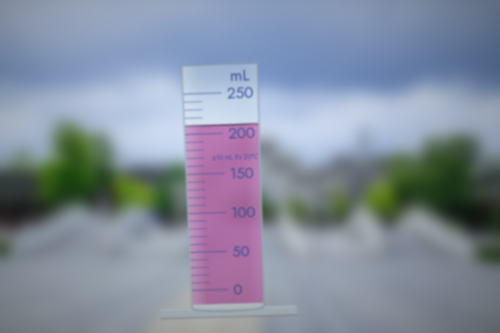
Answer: 210 mL
